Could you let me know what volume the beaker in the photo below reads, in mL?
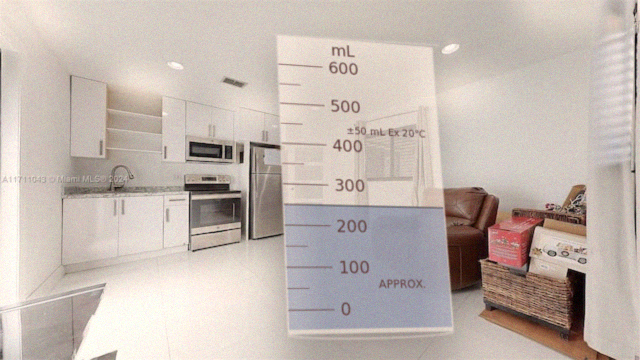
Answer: 250 mL
